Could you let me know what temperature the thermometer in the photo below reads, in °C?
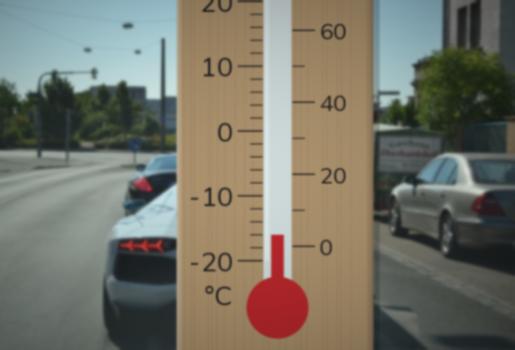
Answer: -16 °C
